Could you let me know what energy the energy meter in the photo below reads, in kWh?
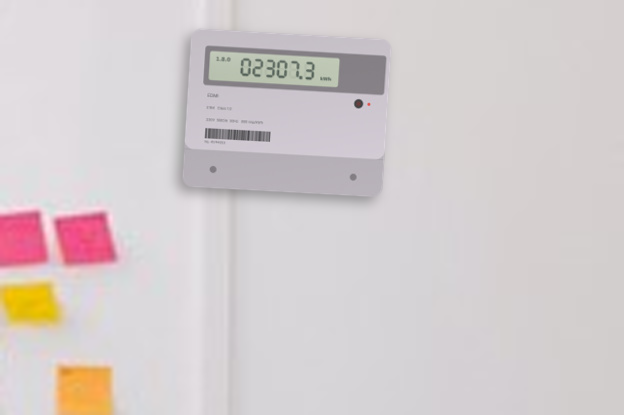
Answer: 2307.3 kWh
